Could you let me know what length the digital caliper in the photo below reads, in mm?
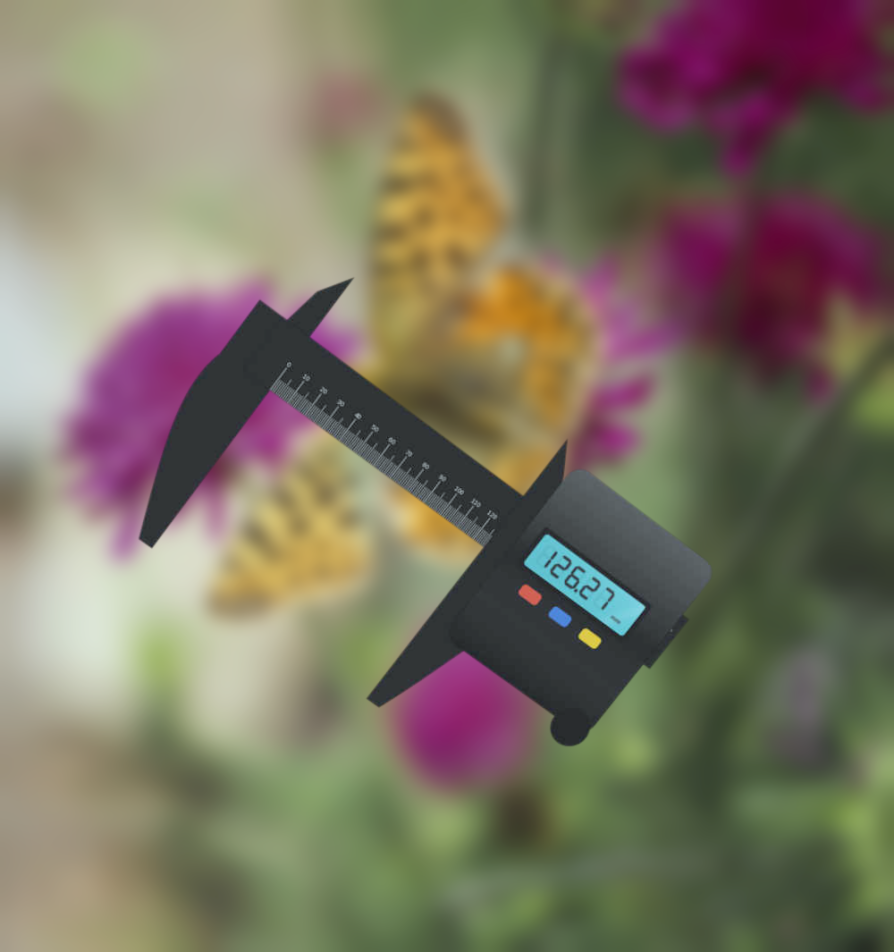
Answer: 126.27 mm
